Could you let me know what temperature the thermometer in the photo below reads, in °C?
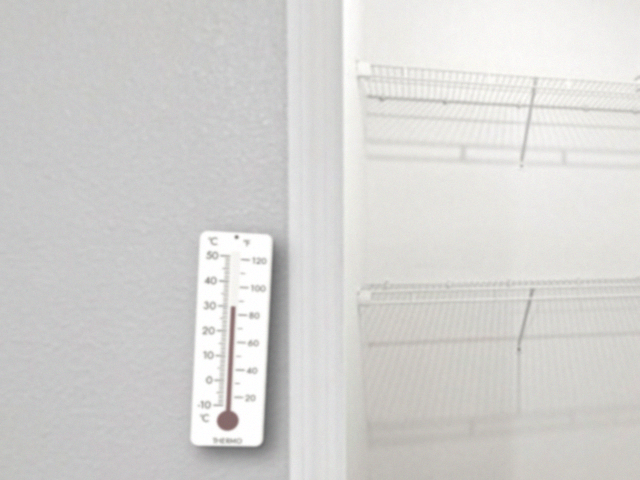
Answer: 30 °C
